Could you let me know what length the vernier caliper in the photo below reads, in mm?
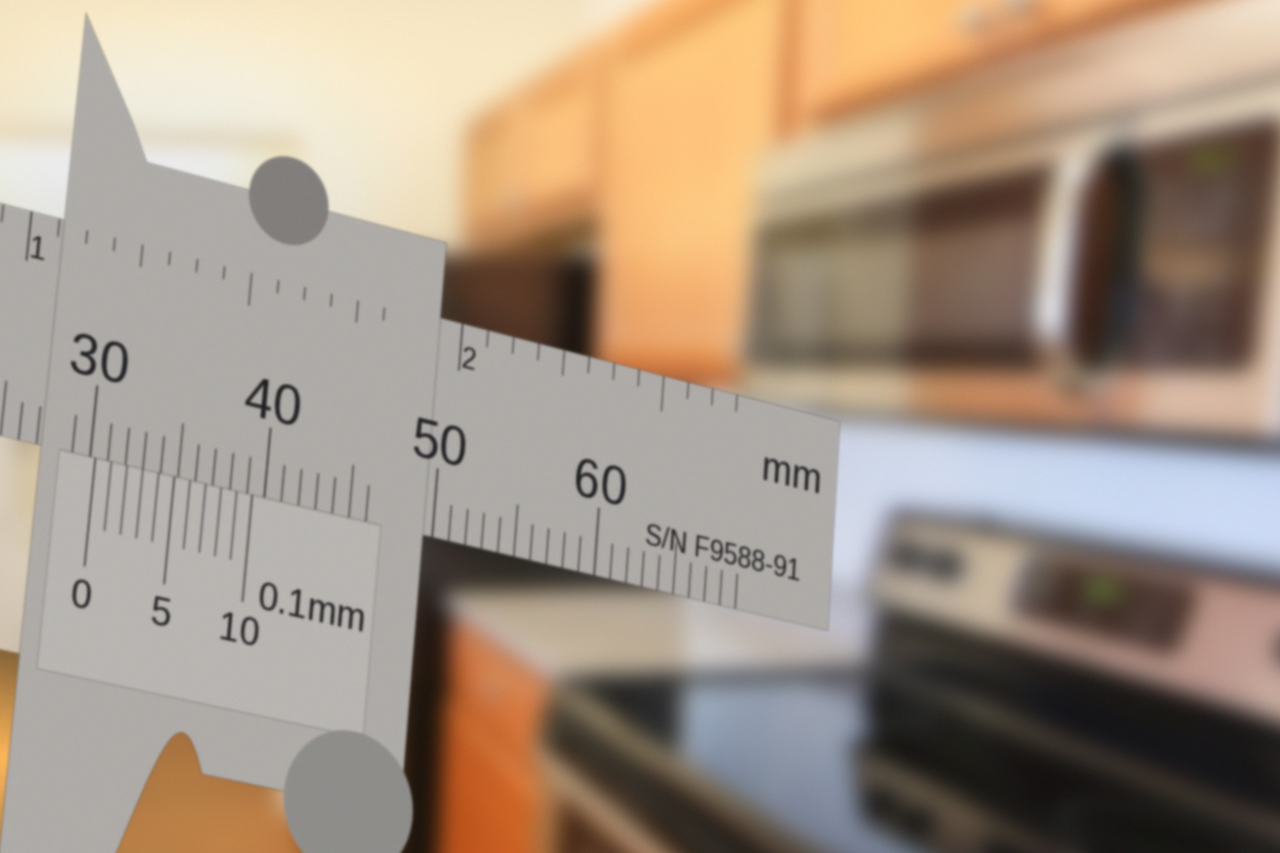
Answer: 30.3 mm
